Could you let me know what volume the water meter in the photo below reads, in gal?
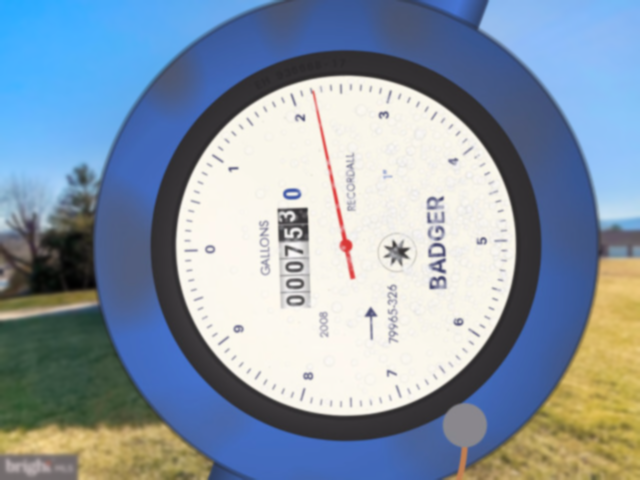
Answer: 7532.2 gal
